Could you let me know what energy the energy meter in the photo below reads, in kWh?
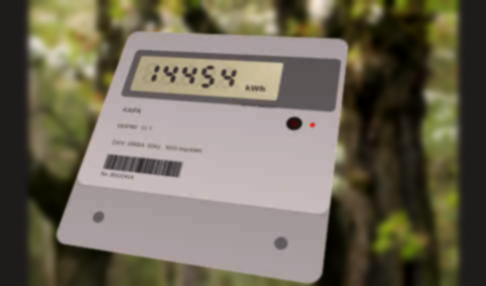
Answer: 14454 kWh
